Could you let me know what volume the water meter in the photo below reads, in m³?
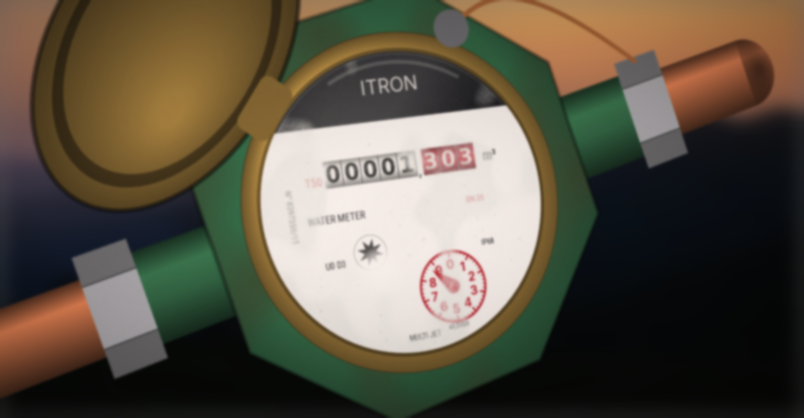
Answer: 1.3038 m³
